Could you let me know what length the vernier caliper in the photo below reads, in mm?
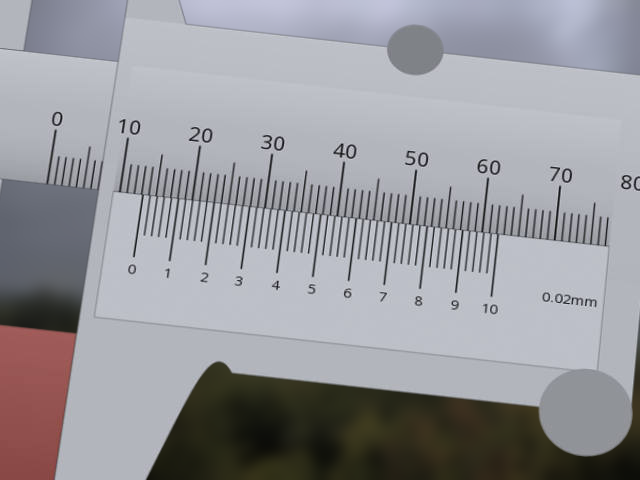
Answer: 13.2 mm
